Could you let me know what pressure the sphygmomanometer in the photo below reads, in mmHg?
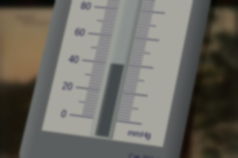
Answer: 40 mmHg
